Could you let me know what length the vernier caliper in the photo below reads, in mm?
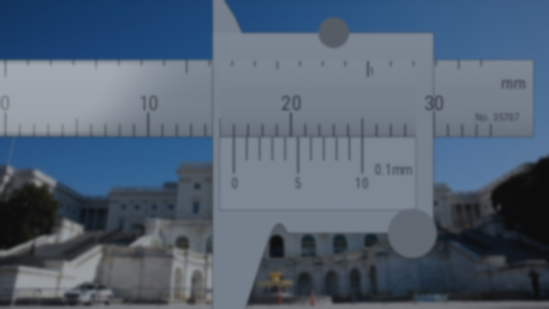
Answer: 16.0 mm
